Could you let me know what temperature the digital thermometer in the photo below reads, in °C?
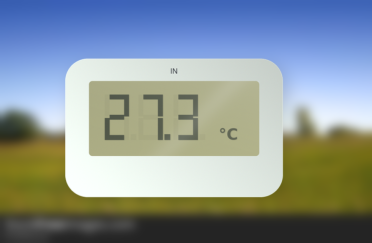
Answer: 27.3 °C
